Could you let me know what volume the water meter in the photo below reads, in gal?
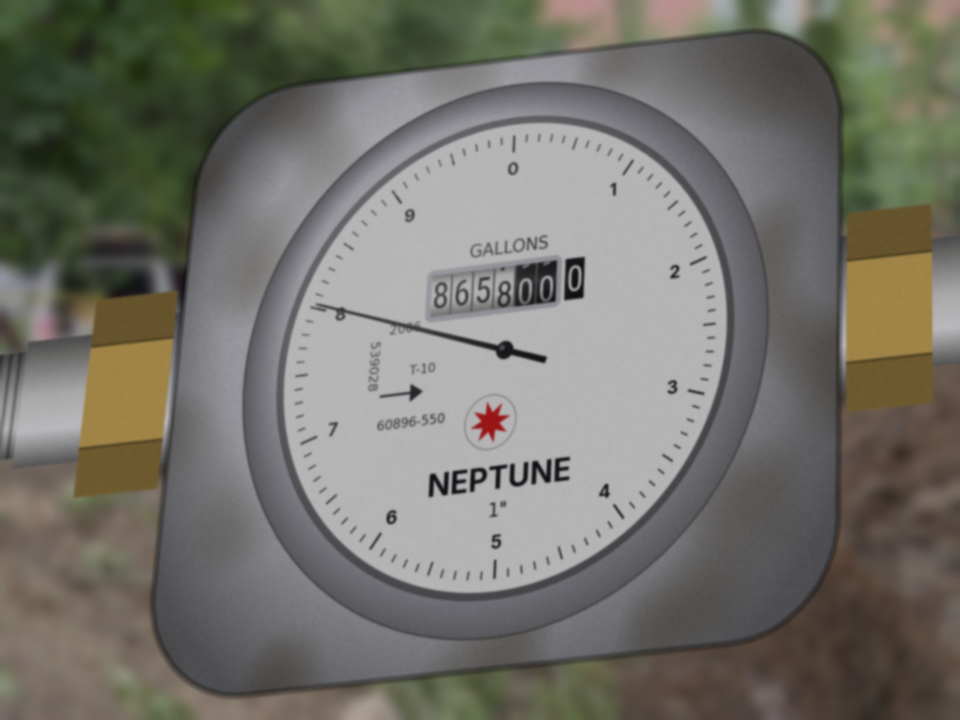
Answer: 8657998.0 gal
